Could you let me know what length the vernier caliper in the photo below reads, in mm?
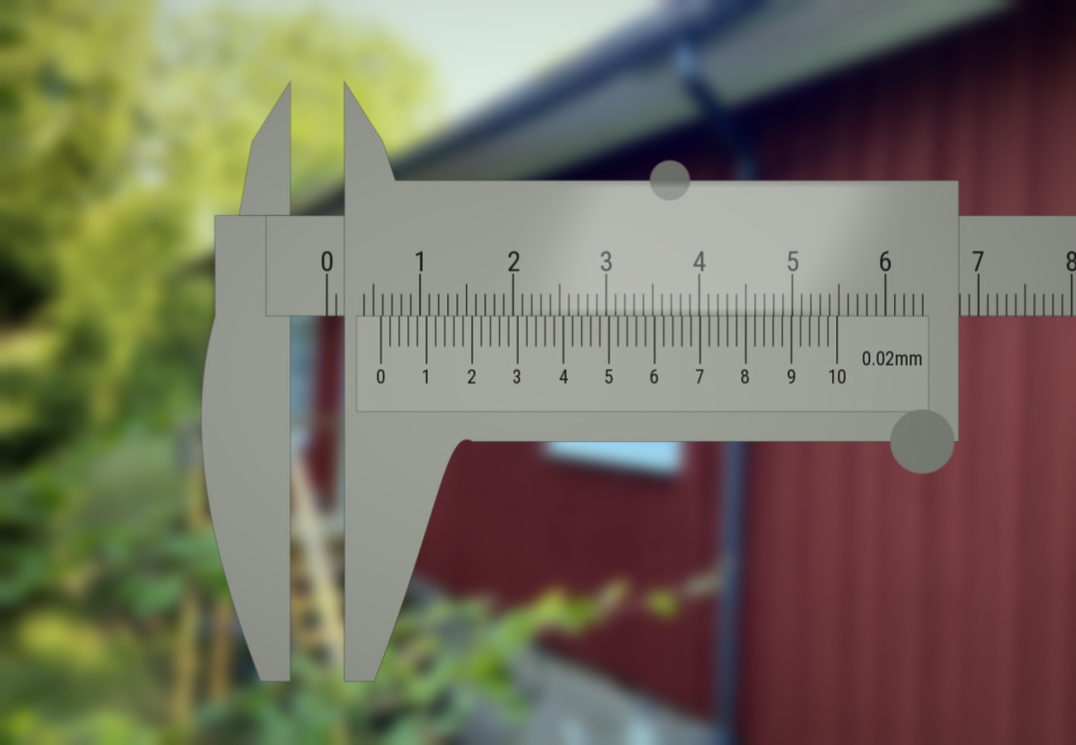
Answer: 5.8 mm
